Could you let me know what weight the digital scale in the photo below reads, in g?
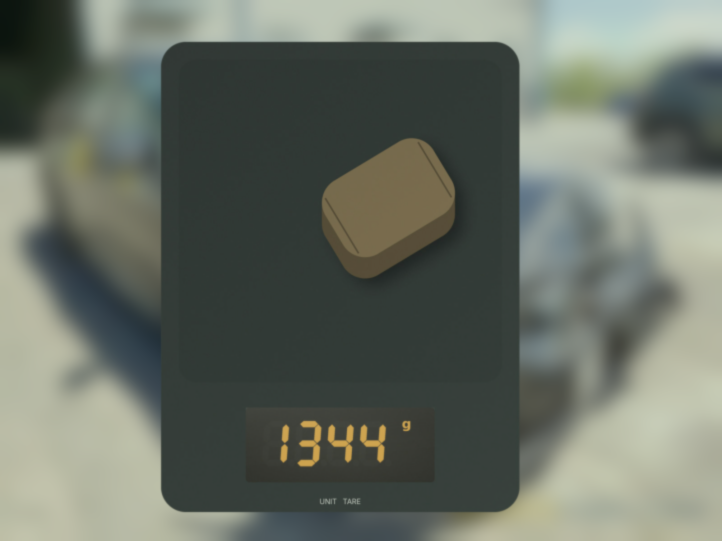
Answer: 1344 g
